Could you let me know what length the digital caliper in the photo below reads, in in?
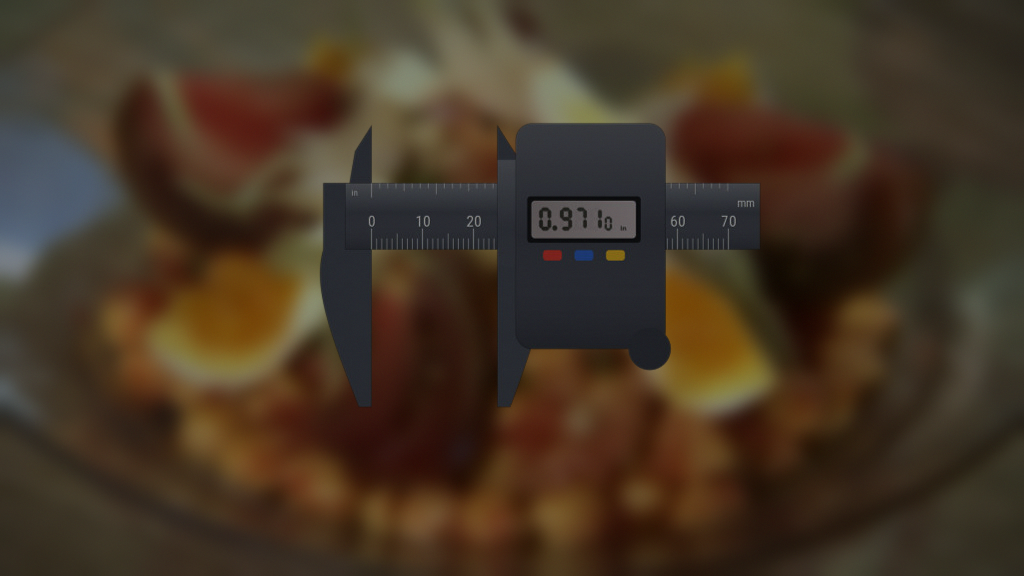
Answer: 0.9710 in
